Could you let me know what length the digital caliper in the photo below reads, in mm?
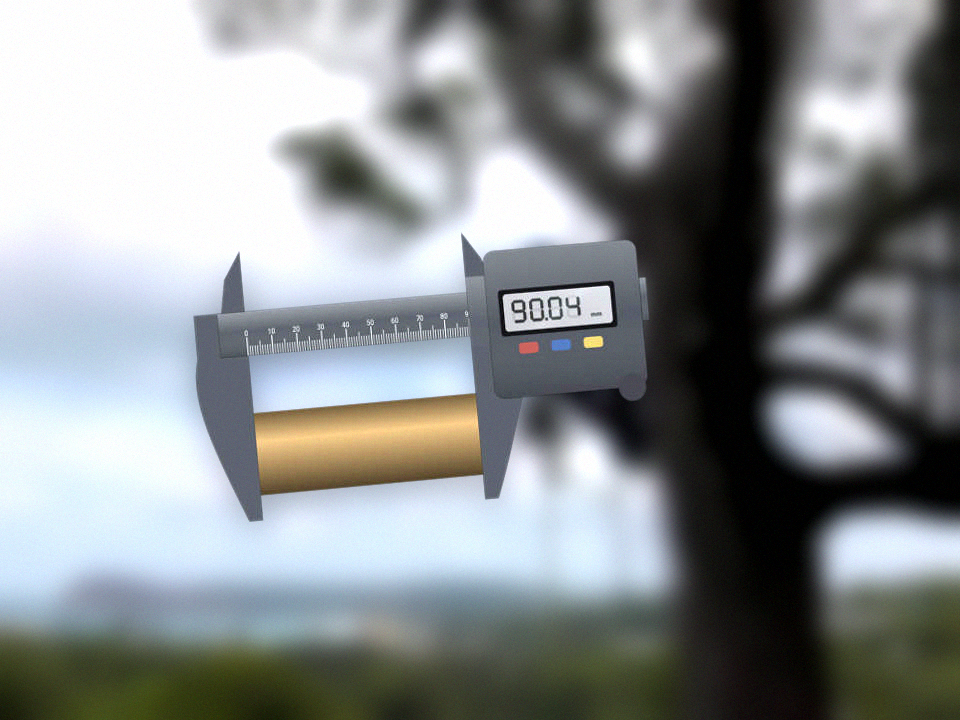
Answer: 90.04 mm
